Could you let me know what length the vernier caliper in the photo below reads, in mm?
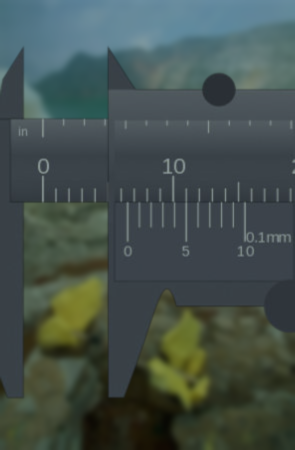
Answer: 6.5 mm
